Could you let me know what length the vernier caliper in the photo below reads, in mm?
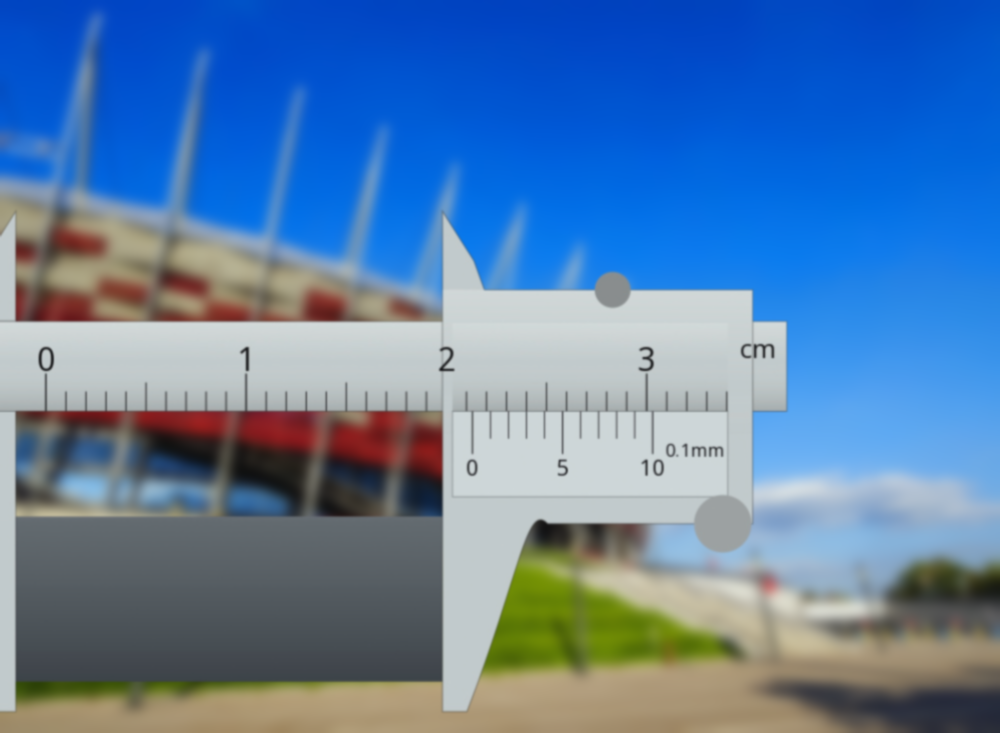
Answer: 21.3 mm
